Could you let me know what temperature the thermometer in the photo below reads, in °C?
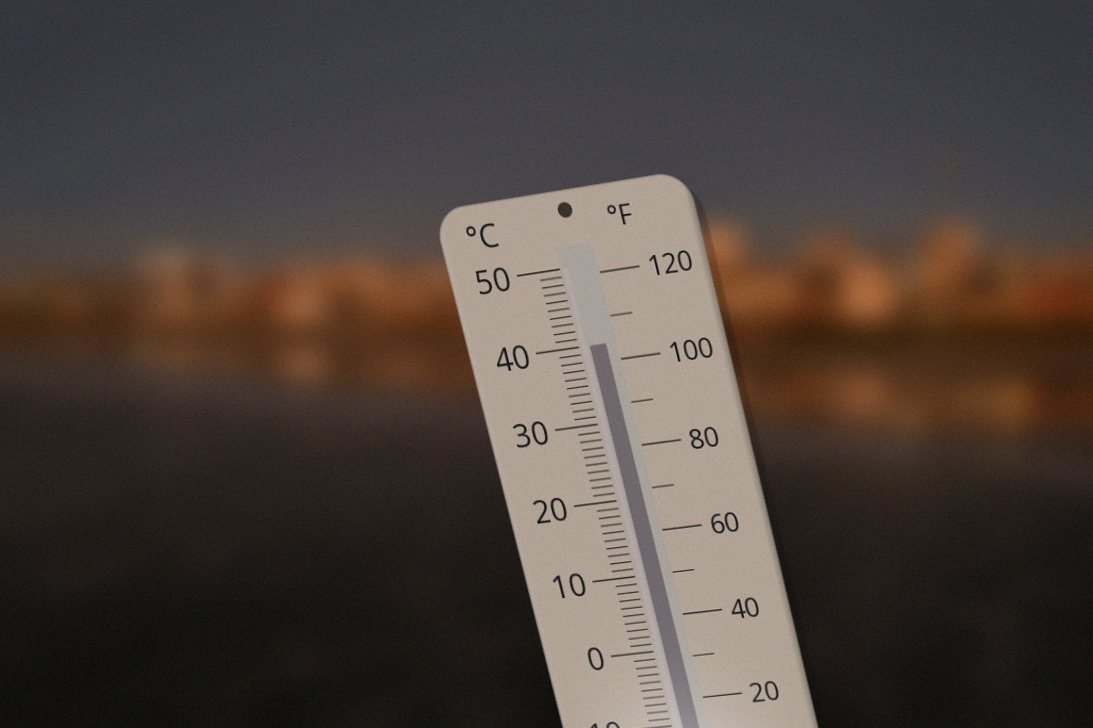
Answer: 40 °C
